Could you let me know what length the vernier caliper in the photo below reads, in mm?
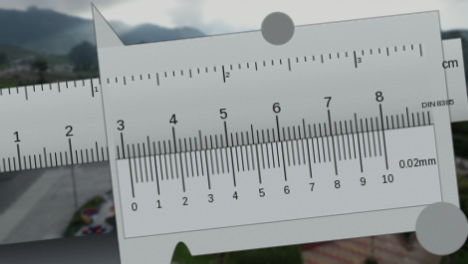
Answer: 31.0 mm
